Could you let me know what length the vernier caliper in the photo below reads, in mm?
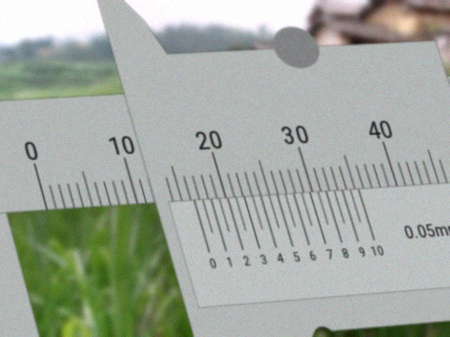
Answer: 16.4 mm
